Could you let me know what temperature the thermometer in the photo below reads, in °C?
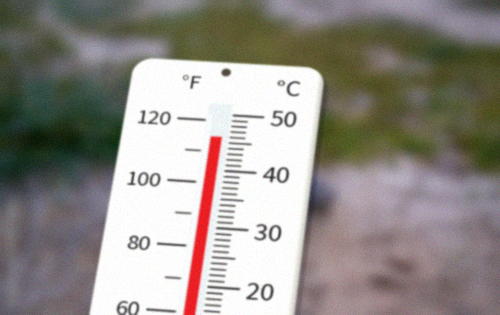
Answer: 46 °C
